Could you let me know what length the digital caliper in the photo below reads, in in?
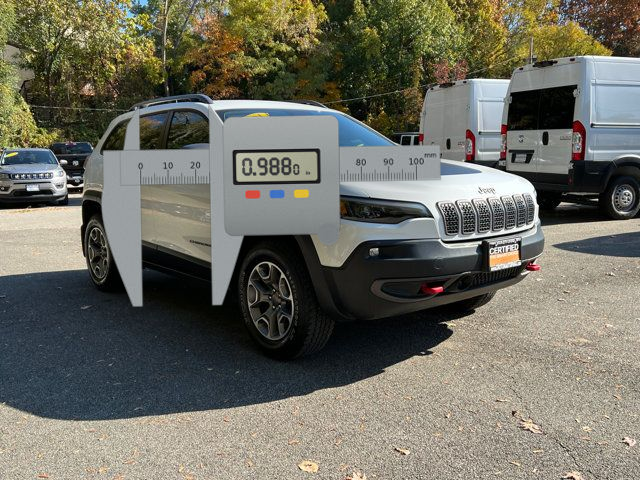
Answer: 0.9880 in
